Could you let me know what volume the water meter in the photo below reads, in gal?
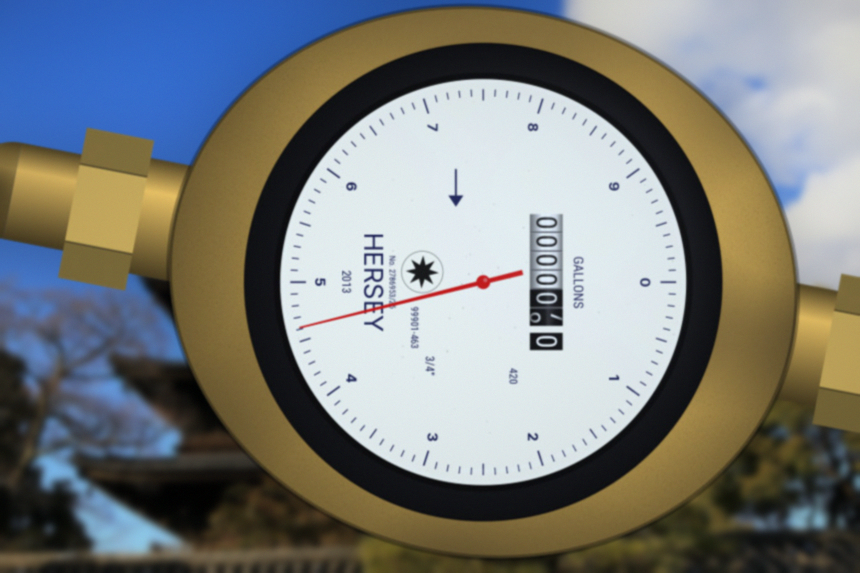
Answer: 74.6 gal
